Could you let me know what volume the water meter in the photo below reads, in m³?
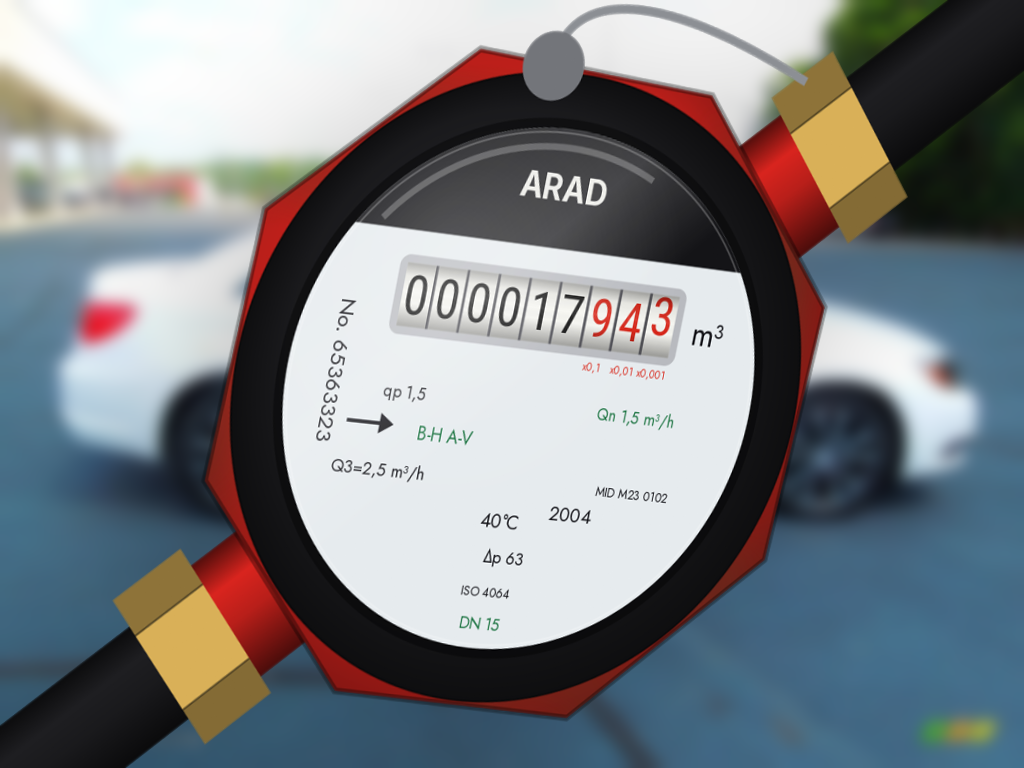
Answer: 17.943 m³
